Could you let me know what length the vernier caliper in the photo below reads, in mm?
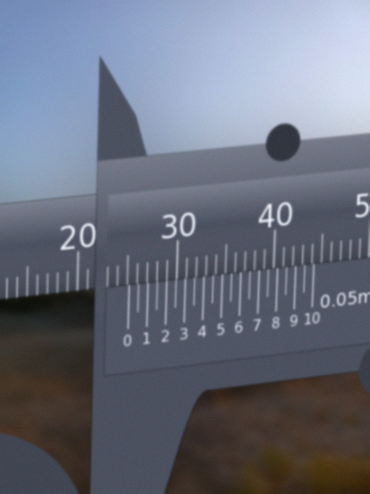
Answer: 25.2 mm
